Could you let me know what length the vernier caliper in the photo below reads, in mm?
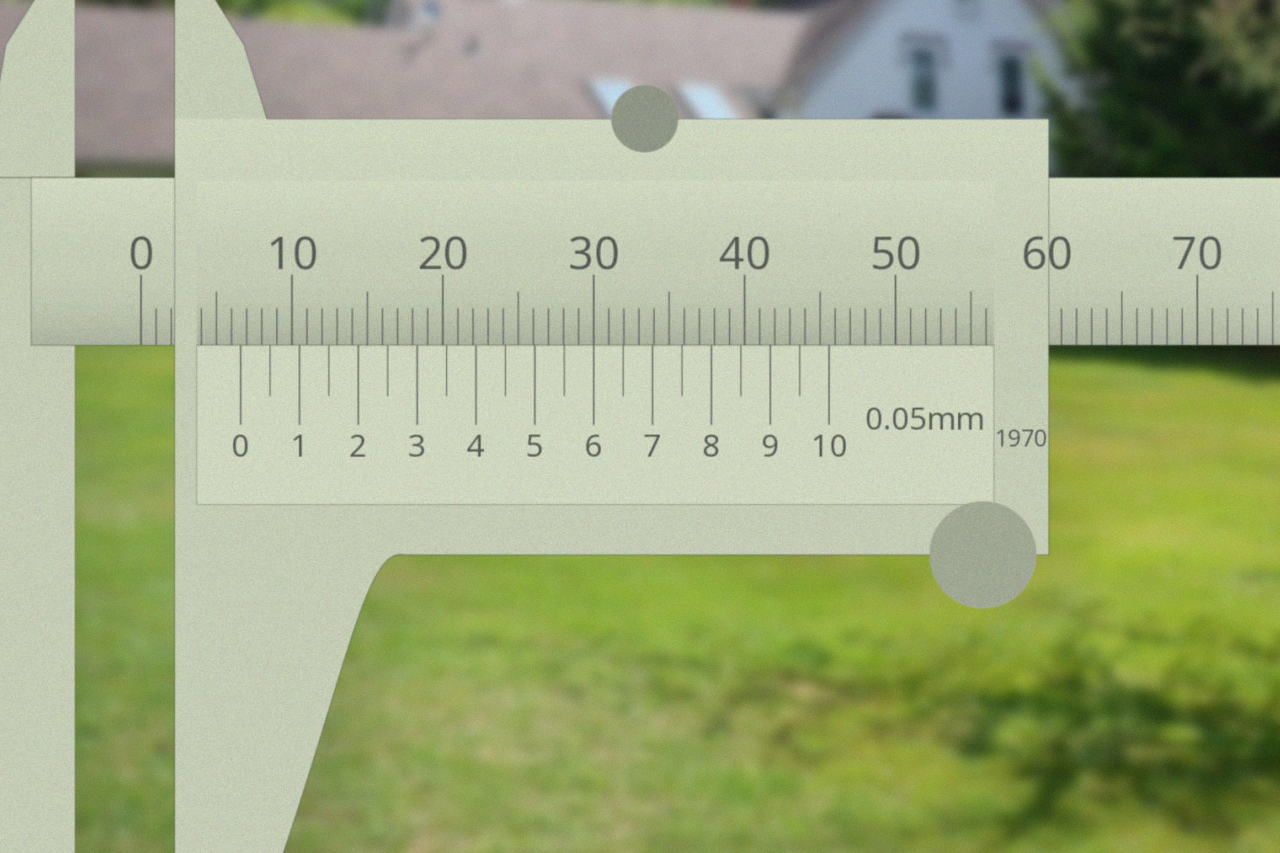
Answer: 6.6 mm
